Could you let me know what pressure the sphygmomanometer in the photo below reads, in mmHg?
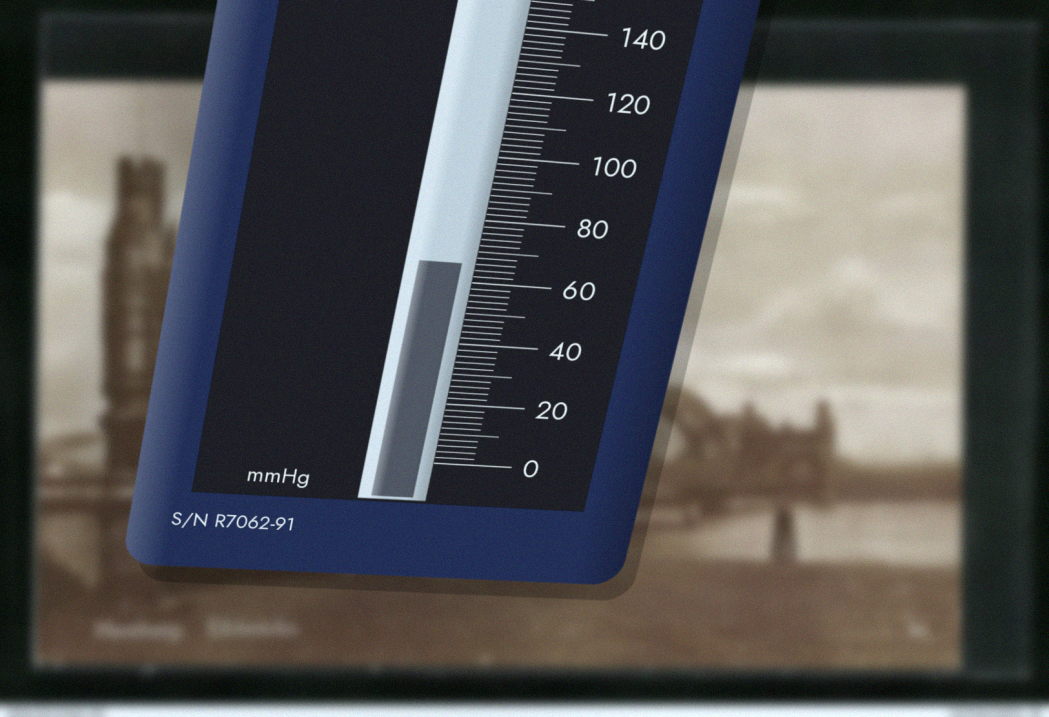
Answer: 66 mmHg
